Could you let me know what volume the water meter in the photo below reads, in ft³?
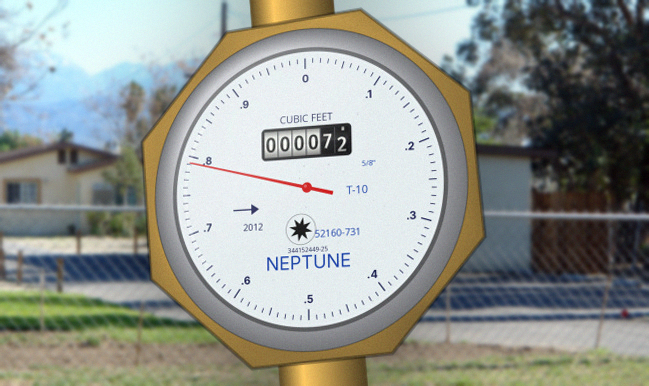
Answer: 71.79 ft³
